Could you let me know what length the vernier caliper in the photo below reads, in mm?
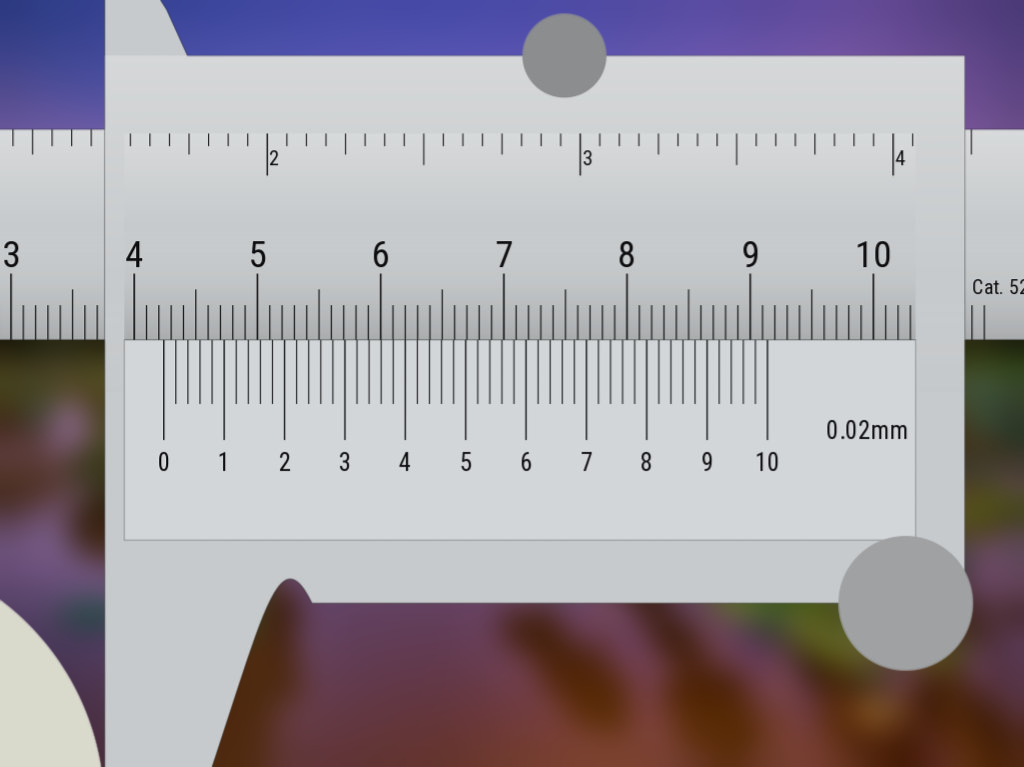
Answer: 42.4 mm
